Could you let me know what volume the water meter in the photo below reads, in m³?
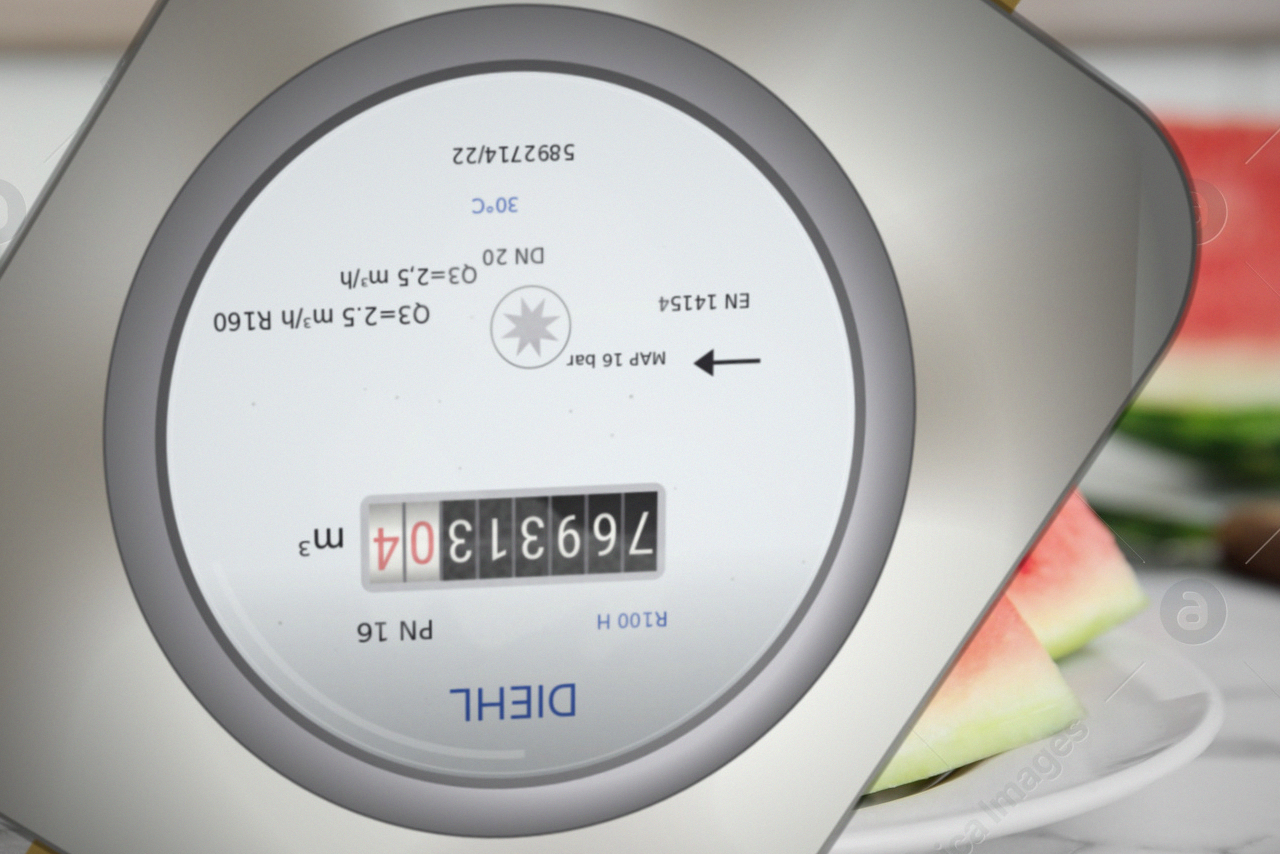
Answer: 769313.04 m³
